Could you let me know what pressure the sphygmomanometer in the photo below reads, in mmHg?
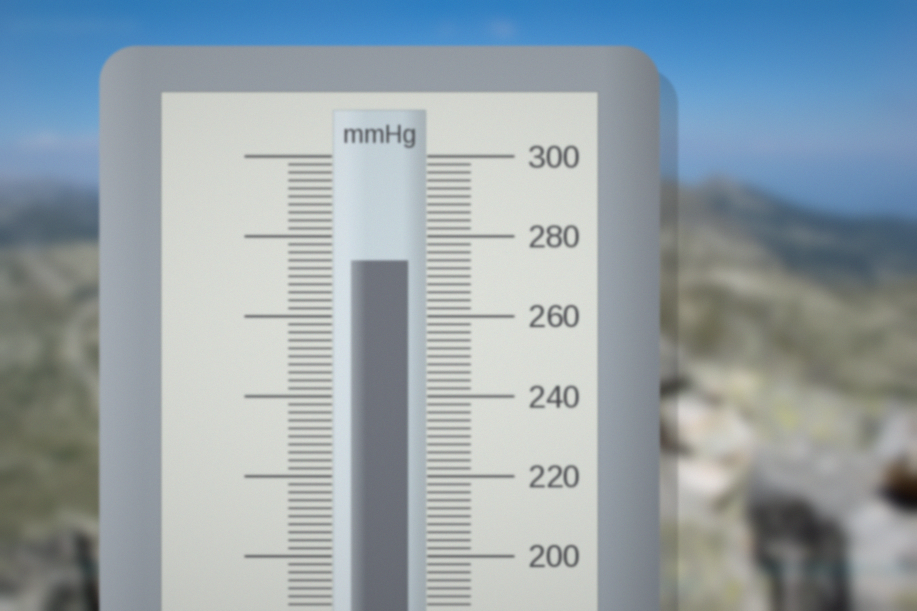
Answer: 274 mmHg
